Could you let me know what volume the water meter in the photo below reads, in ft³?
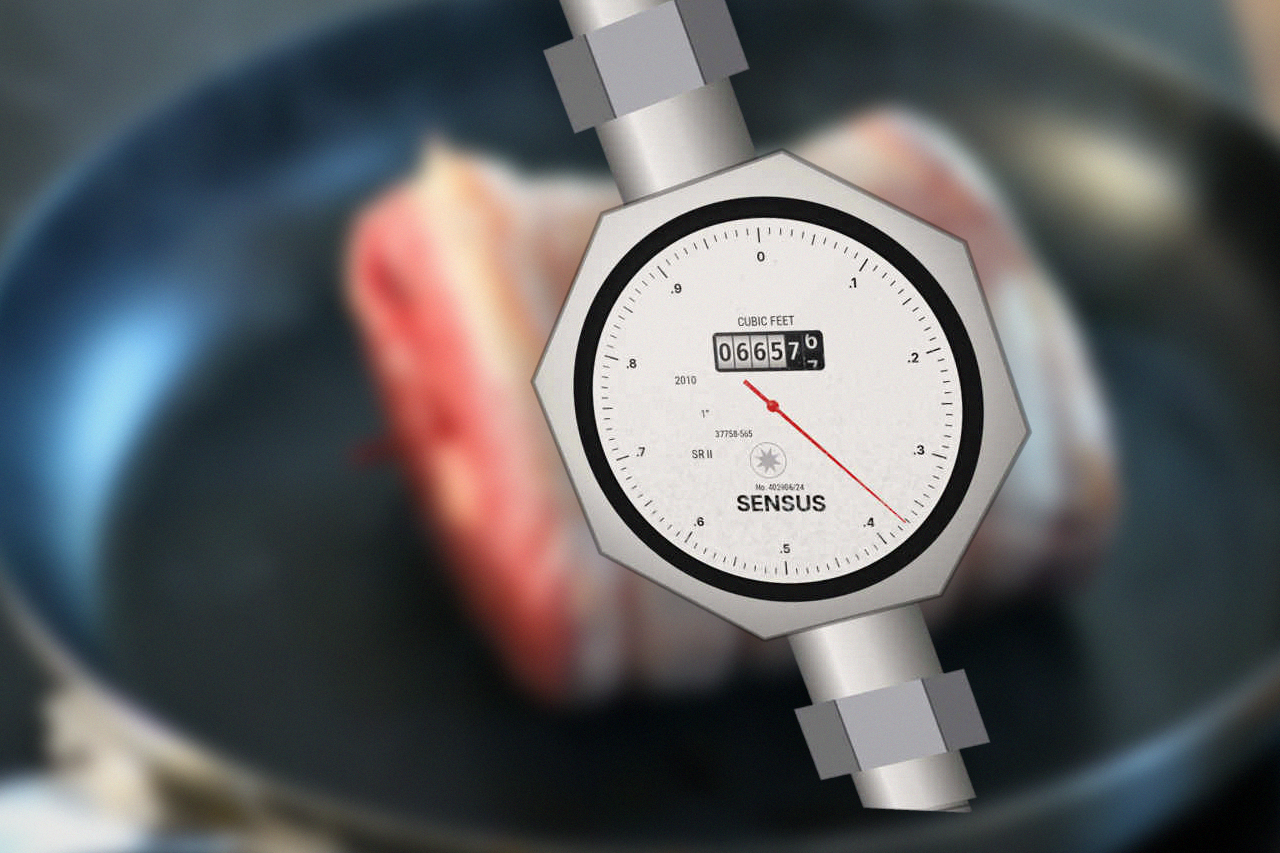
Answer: 66576.37 ft³
